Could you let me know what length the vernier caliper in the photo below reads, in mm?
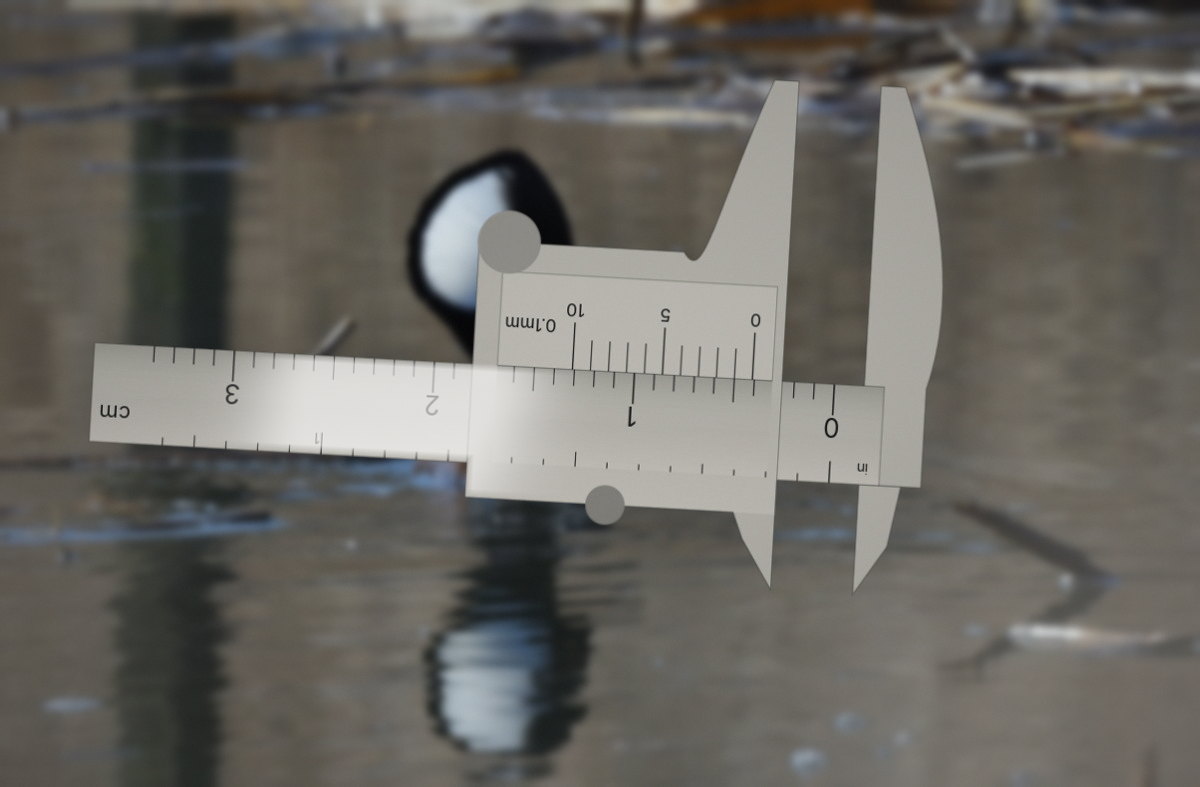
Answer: 4.1 mm
